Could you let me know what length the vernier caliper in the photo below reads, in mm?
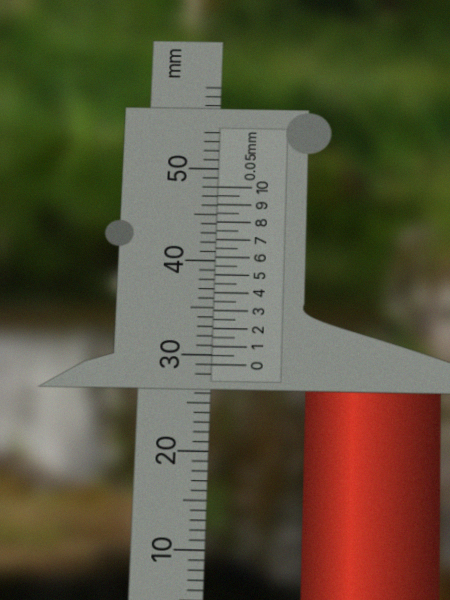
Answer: 29.0 mm
